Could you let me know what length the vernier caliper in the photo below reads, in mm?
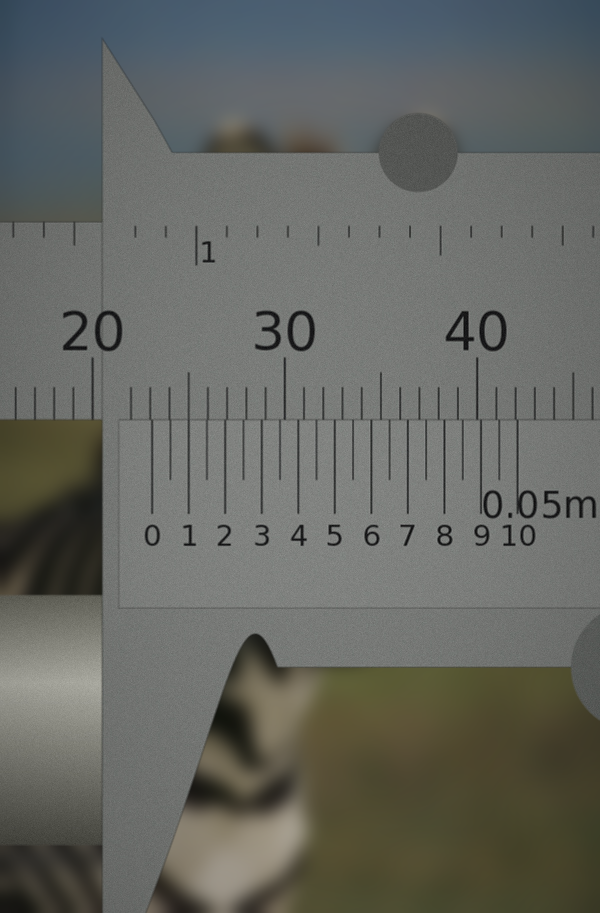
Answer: 23.1 mm
